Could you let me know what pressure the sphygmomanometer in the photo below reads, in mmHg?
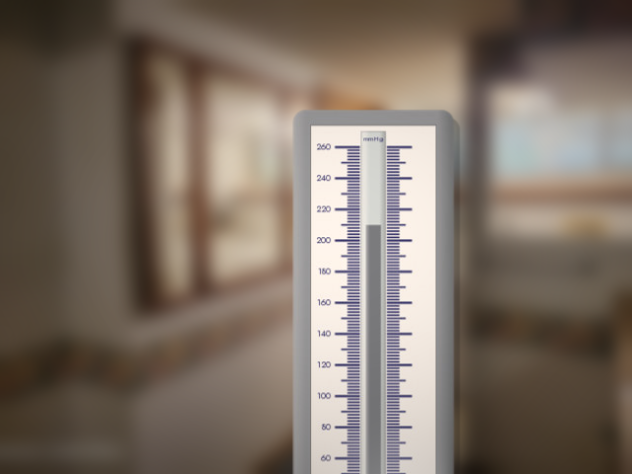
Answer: 210 mmHg
